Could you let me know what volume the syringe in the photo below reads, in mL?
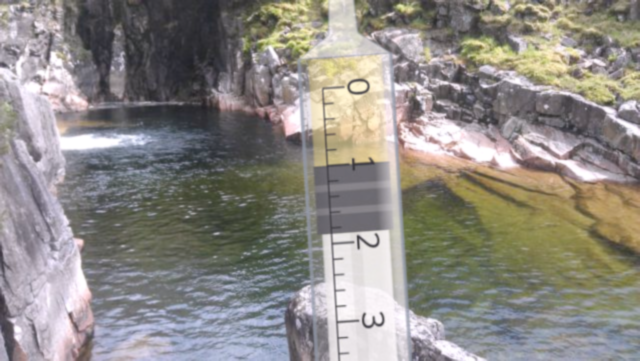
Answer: 1 mL
